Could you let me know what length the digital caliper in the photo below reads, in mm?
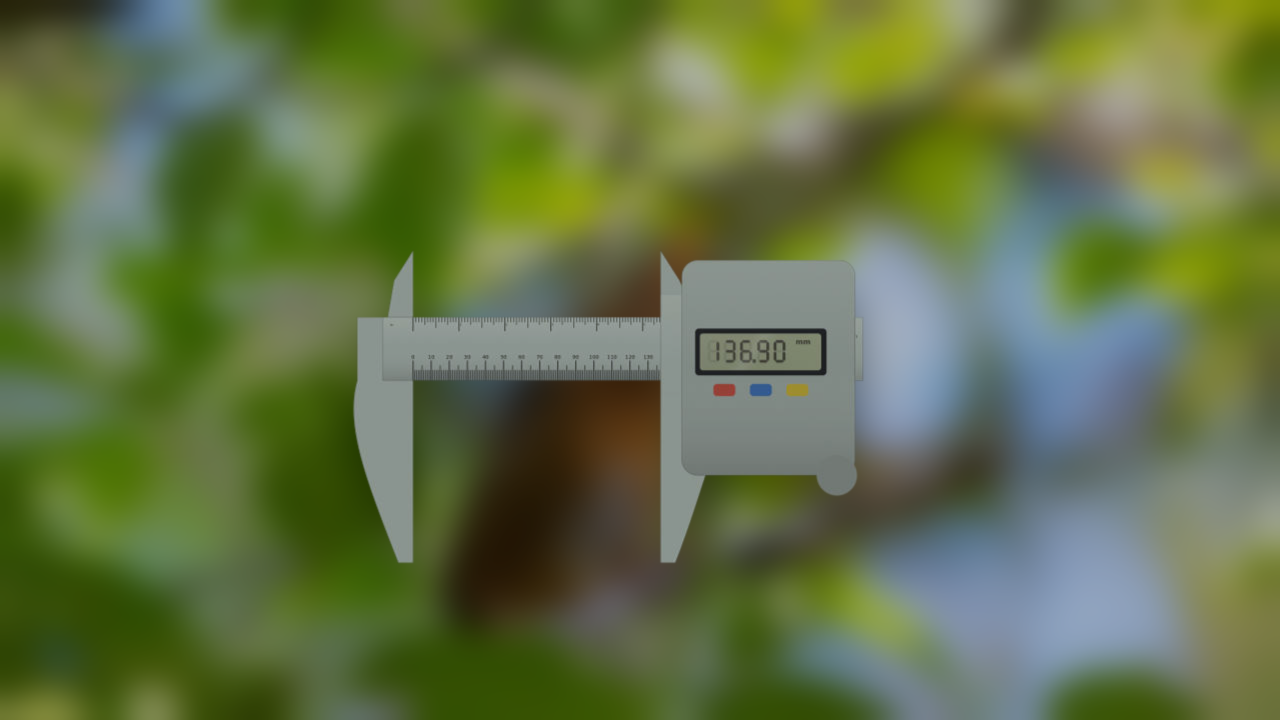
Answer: 136.90 mm
